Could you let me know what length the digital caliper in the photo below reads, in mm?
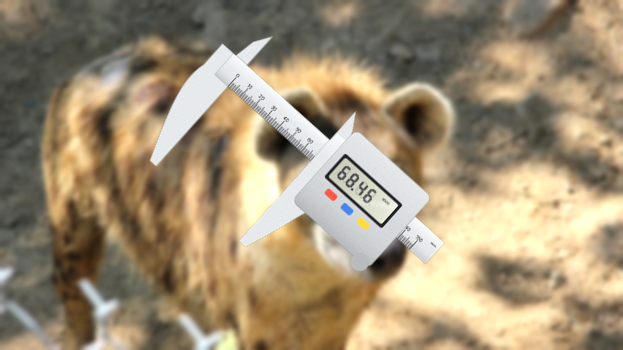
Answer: 68.46 mm
